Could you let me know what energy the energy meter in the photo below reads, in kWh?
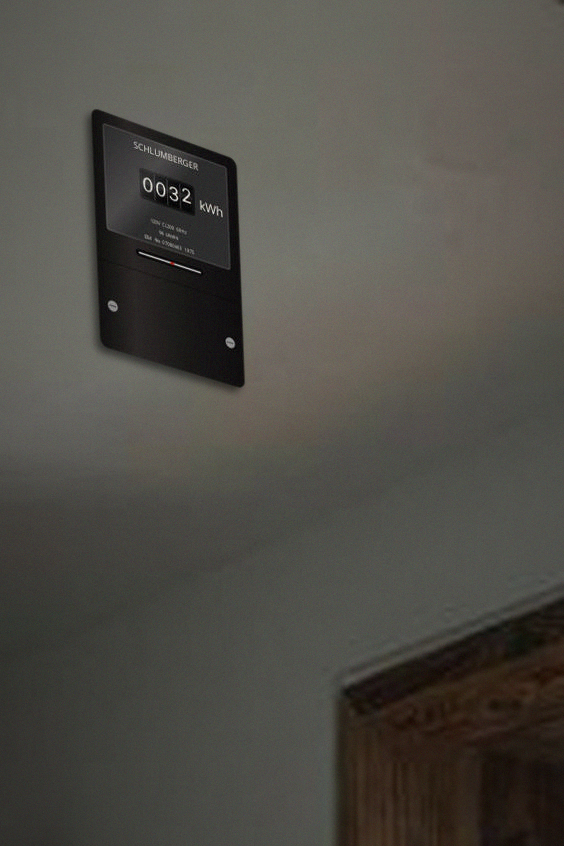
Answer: 32 kWh
